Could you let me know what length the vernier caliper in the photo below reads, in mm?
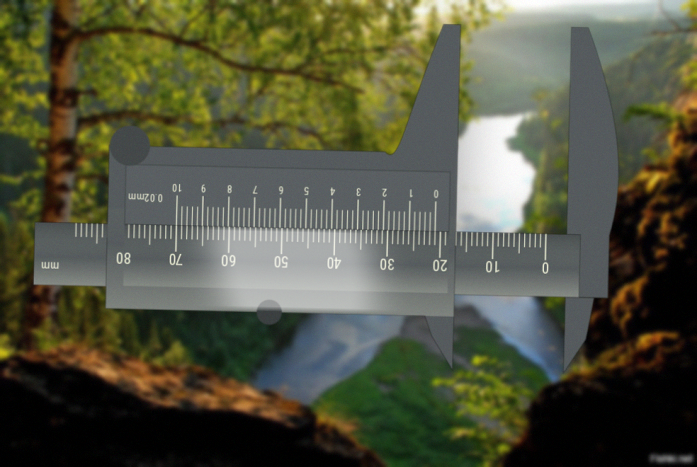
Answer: 21.0 mm
